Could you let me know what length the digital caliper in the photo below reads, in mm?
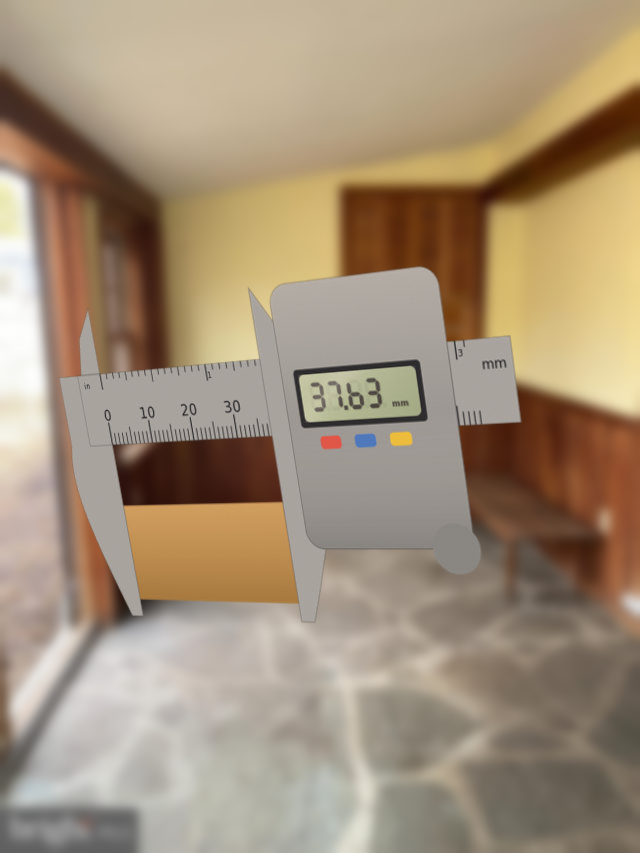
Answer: 37.63 mm
